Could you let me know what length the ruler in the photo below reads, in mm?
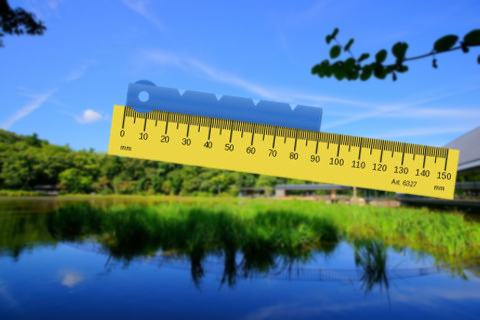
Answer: 90 mm
